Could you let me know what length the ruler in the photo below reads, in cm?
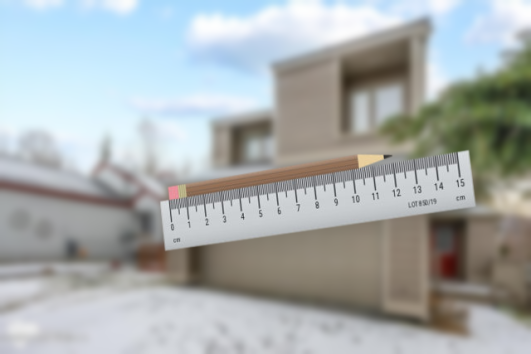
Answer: 12 cm
